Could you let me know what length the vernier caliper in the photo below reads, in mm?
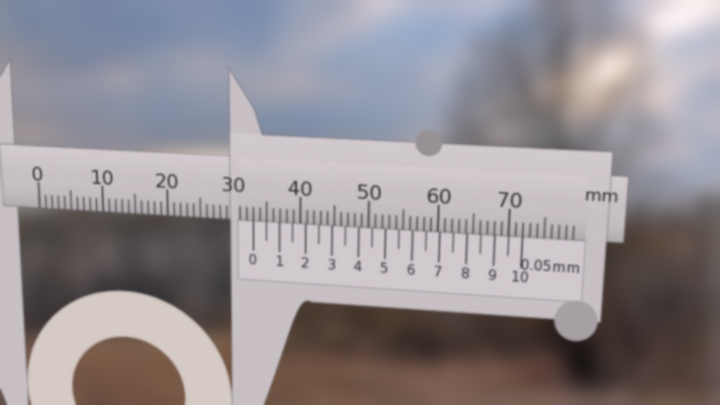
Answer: 33.0 mm
